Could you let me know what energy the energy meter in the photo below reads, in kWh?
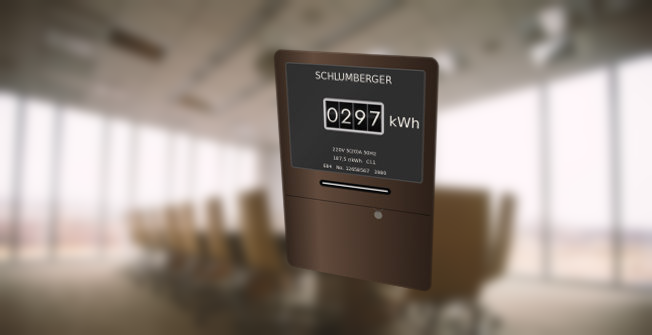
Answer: 297 kWh
